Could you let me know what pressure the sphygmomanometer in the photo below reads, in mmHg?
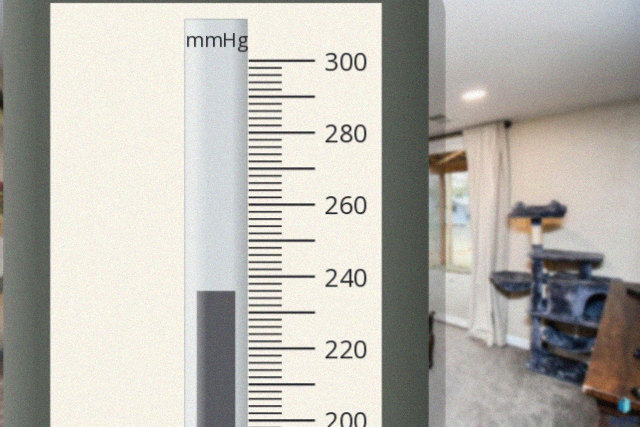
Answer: 236 mmHg
